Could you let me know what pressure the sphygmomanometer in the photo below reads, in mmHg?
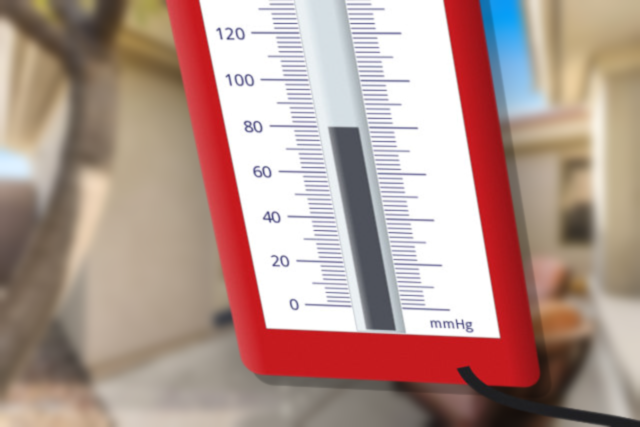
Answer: 80 mmHg
